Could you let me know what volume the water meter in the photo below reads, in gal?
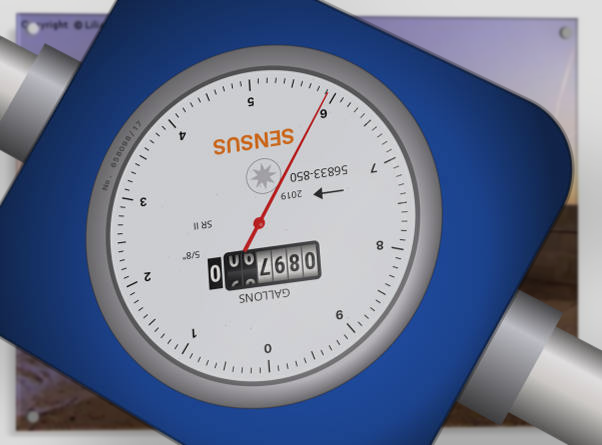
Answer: 897895.9 gal
